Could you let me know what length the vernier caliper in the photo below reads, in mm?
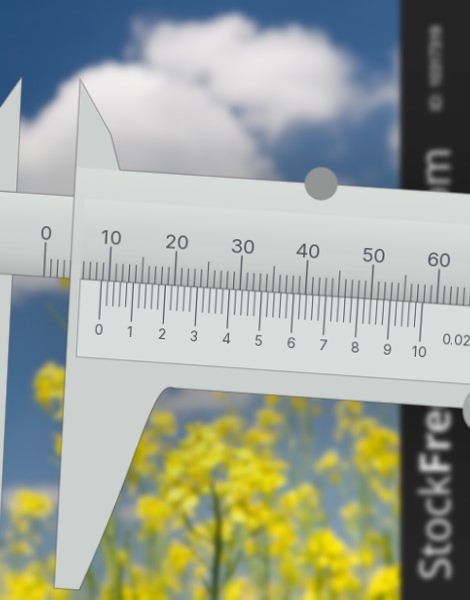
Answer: 8.8 mm
